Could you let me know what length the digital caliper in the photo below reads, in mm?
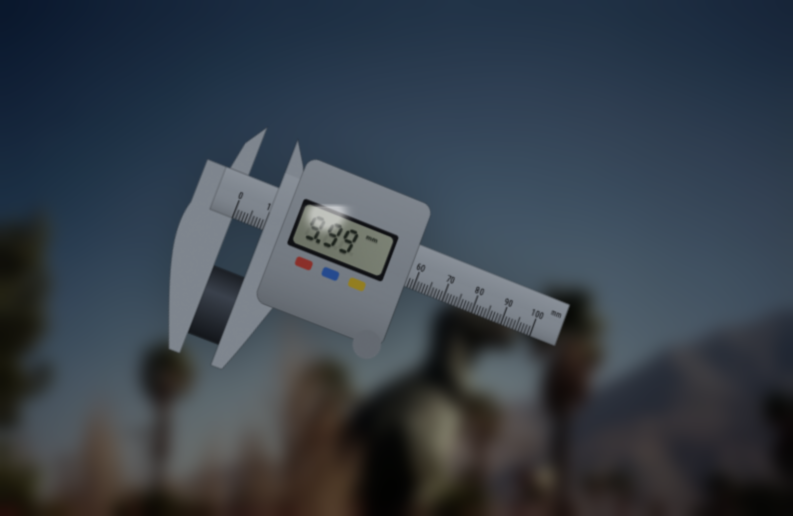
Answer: 9.99 mm
